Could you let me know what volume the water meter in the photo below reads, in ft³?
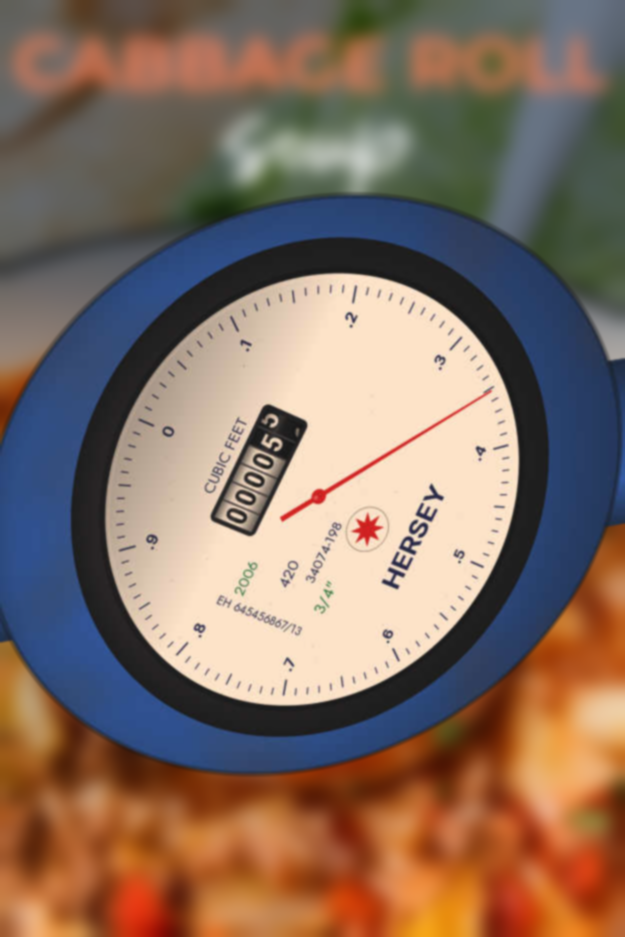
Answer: 55.35 ft³
